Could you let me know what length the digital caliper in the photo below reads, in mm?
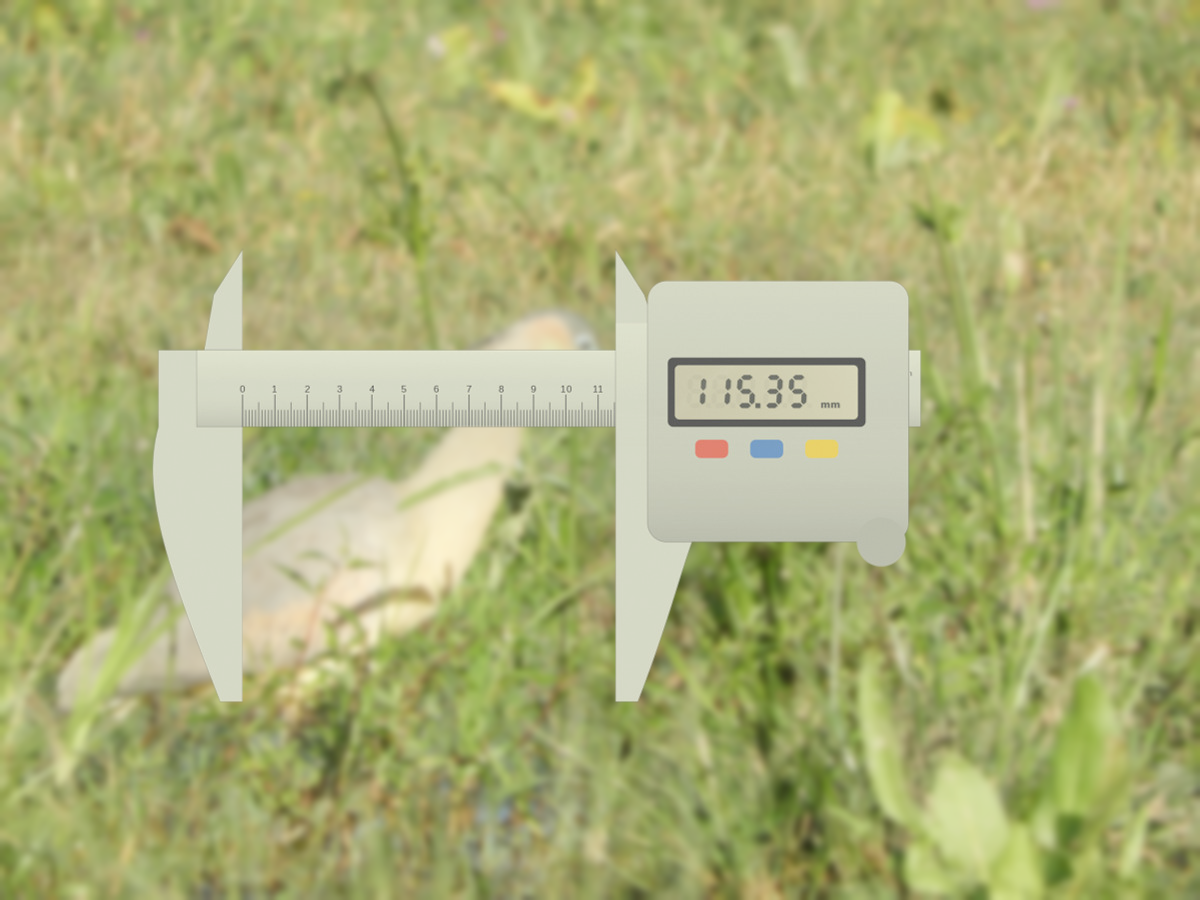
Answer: 115.35 mm
